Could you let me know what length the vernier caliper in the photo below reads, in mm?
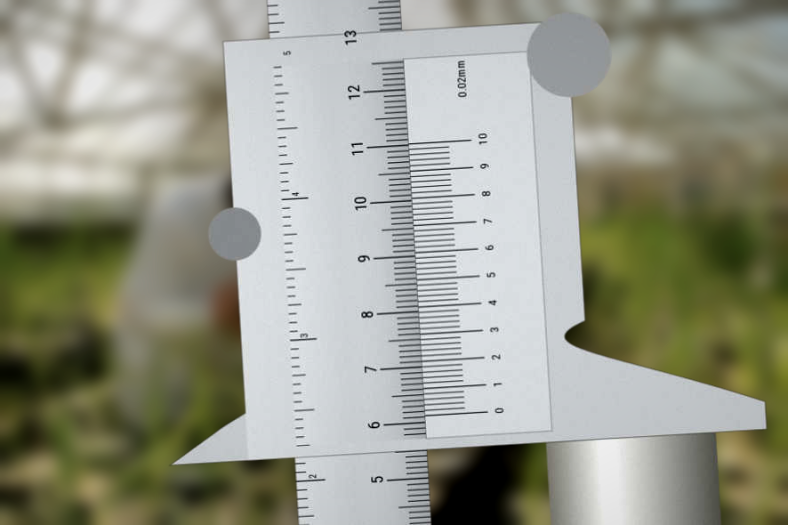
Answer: 61.2 mm
